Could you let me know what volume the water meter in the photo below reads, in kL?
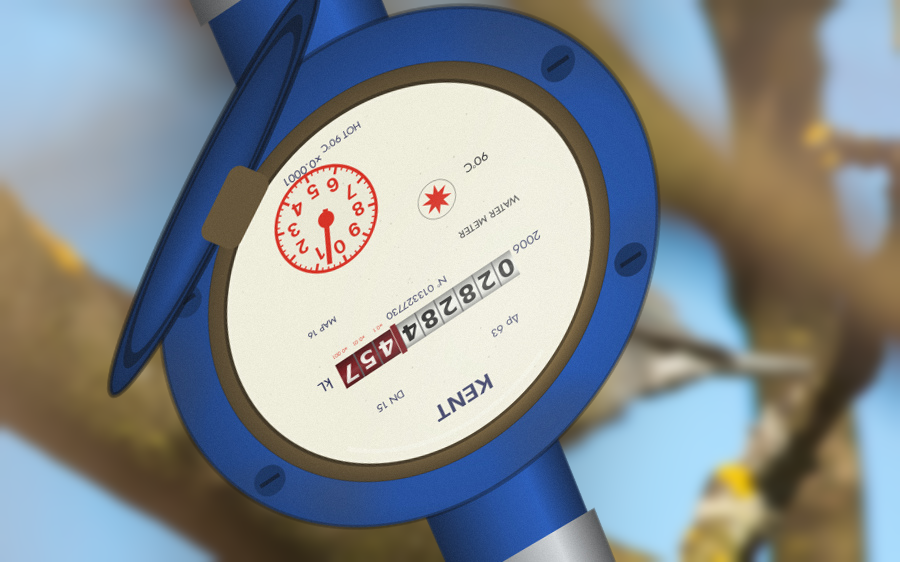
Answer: 28284.4570 kL
